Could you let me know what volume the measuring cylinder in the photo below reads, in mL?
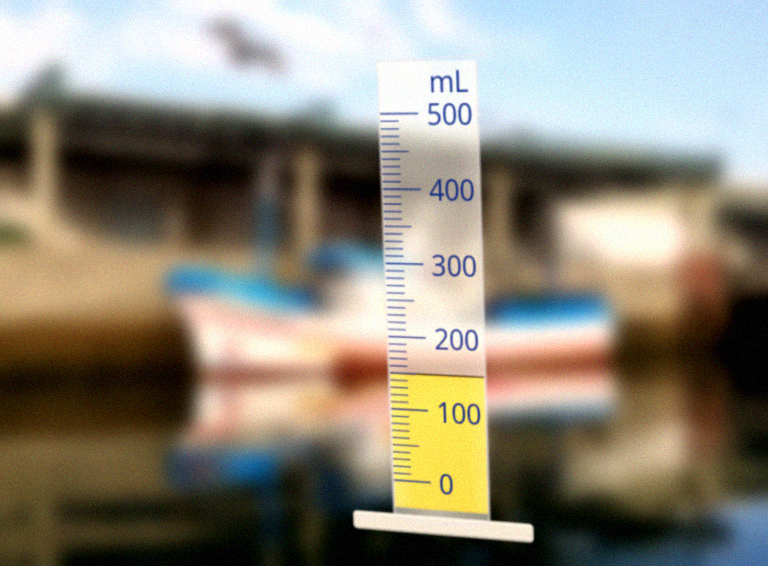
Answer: 150 mL
